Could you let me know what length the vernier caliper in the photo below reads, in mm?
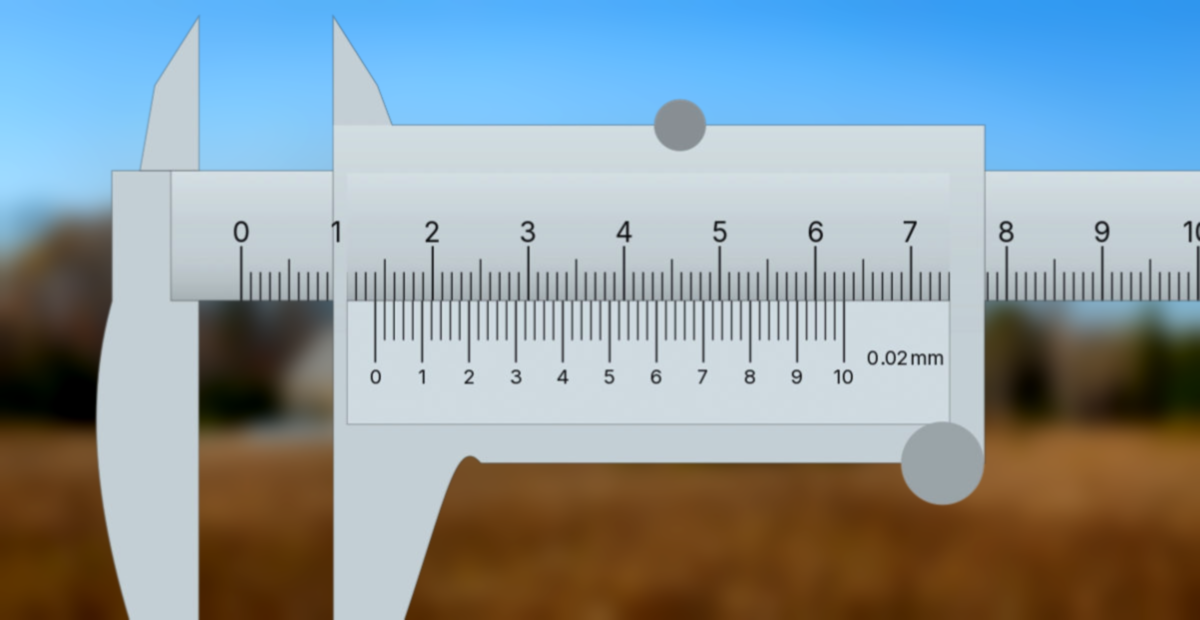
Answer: 14.0 mm
